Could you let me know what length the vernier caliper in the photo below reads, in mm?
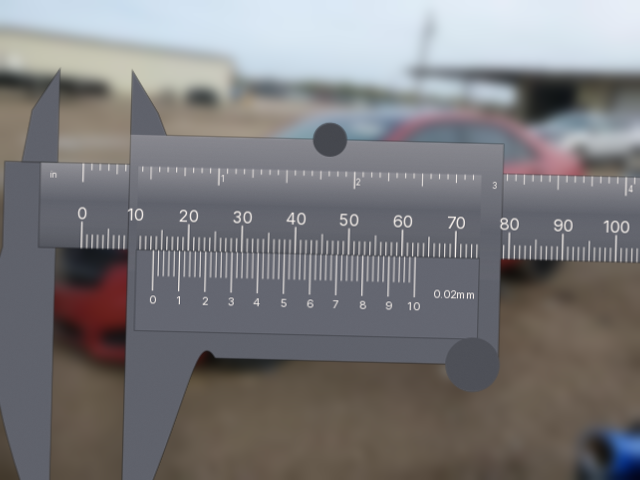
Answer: 13.5 mm
